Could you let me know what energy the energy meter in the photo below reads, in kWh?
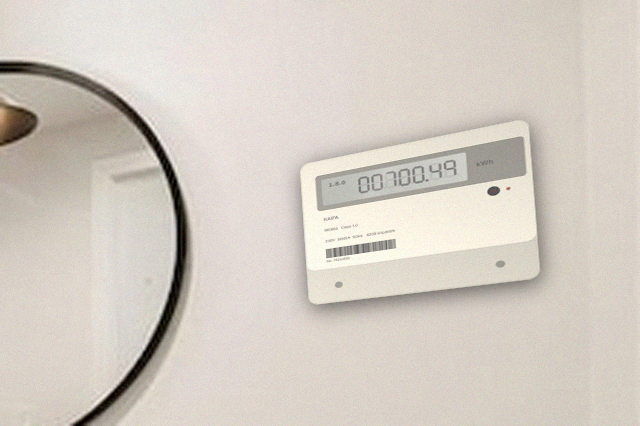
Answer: 700.49 kWh
